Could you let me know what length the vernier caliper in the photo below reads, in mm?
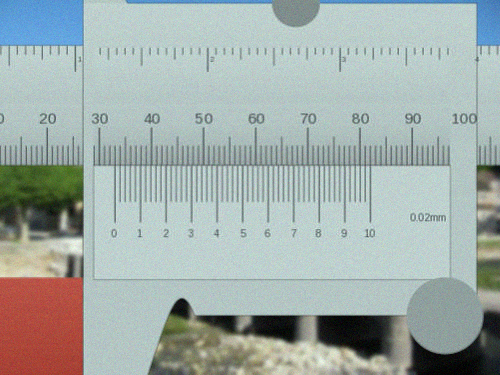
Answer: 33.0 mm
